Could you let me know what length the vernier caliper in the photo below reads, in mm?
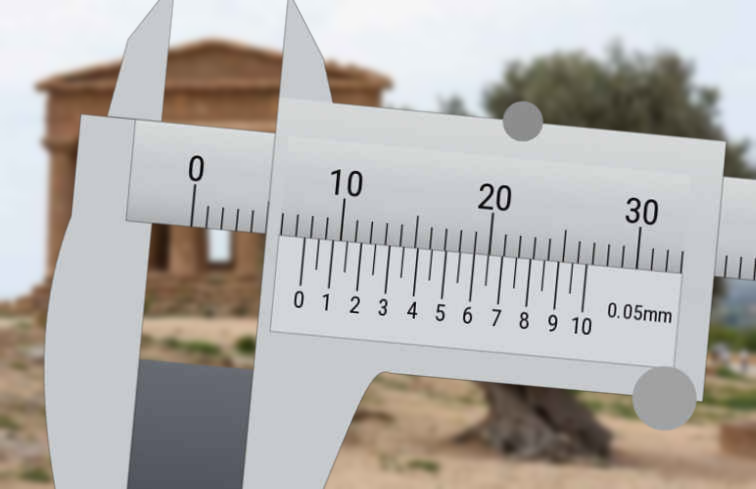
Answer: 7.6 mm
